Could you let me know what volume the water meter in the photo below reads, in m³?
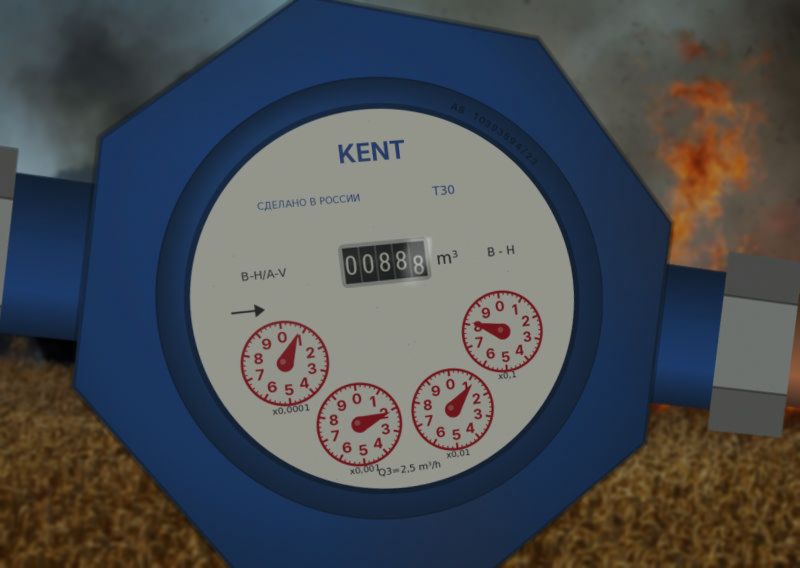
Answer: 887.8120 m³
